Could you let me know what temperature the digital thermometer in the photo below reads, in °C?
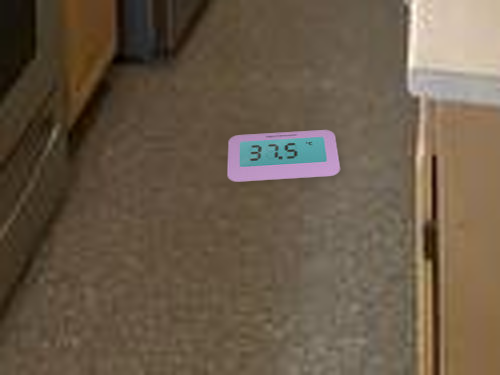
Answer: 37.5 °C
